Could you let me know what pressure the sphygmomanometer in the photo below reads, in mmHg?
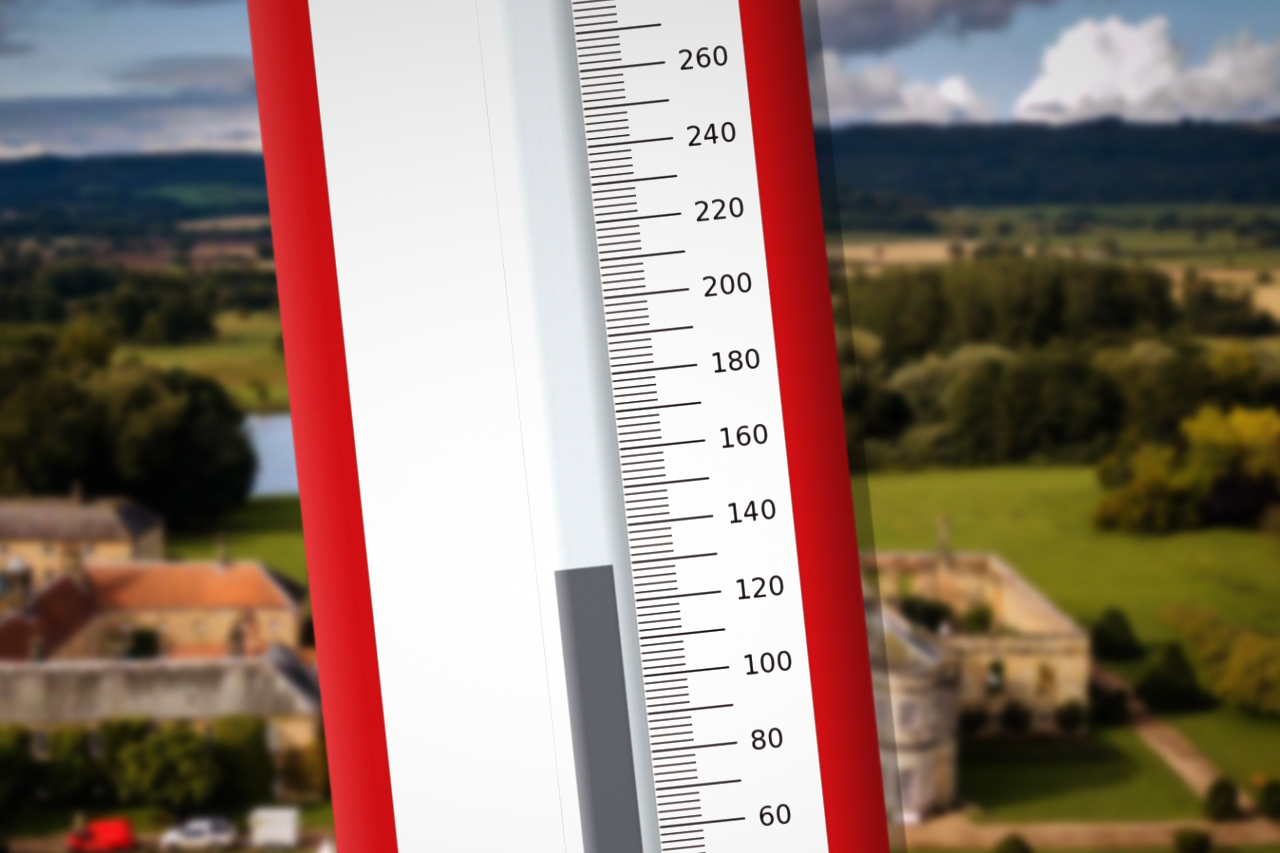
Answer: 130 mmHg
